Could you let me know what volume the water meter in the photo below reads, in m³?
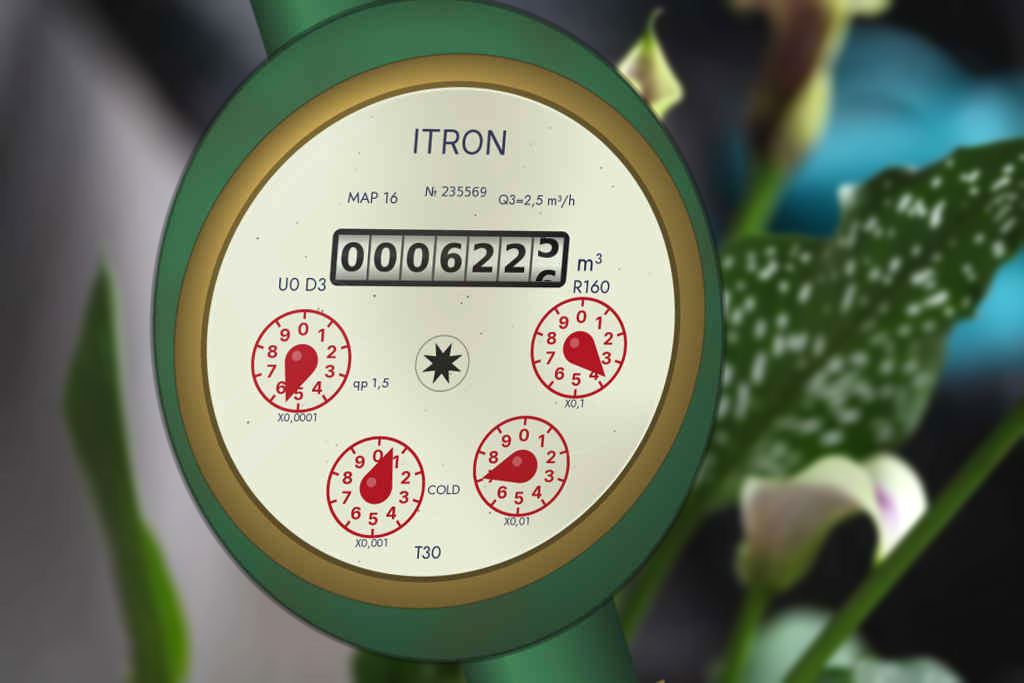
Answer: 6225.3705 m³
